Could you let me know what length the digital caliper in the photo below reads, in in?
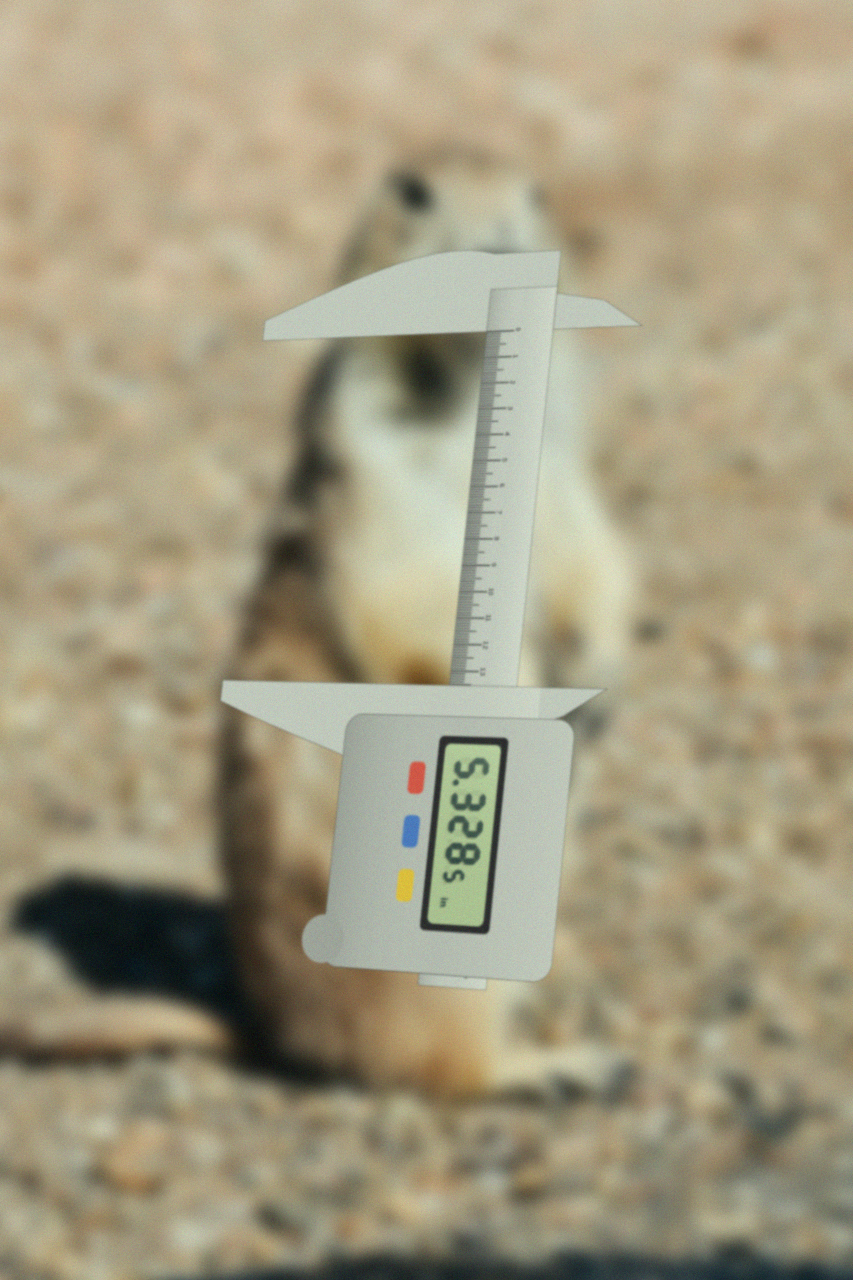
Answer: 5.3285 in
